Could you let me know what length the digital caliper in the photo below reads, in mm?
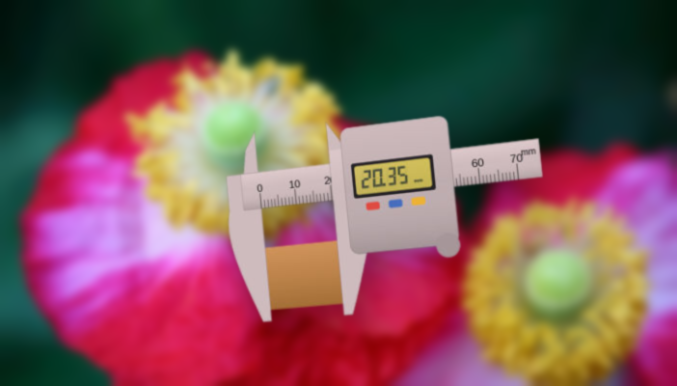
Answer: 20.35 mm
